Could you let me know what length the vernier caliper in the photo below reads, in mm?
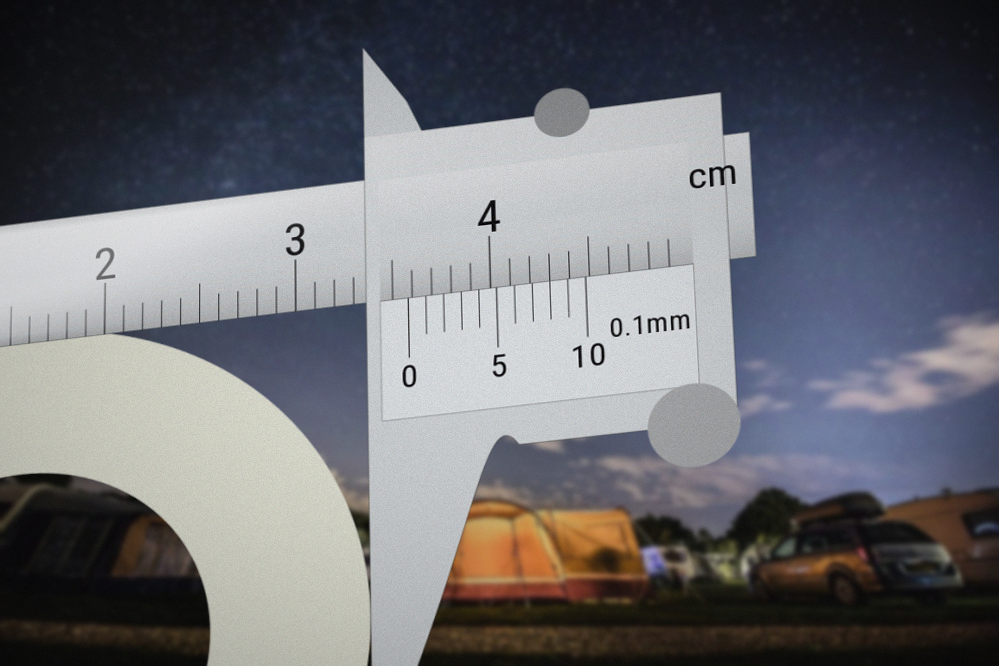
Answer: 35.8 mm
